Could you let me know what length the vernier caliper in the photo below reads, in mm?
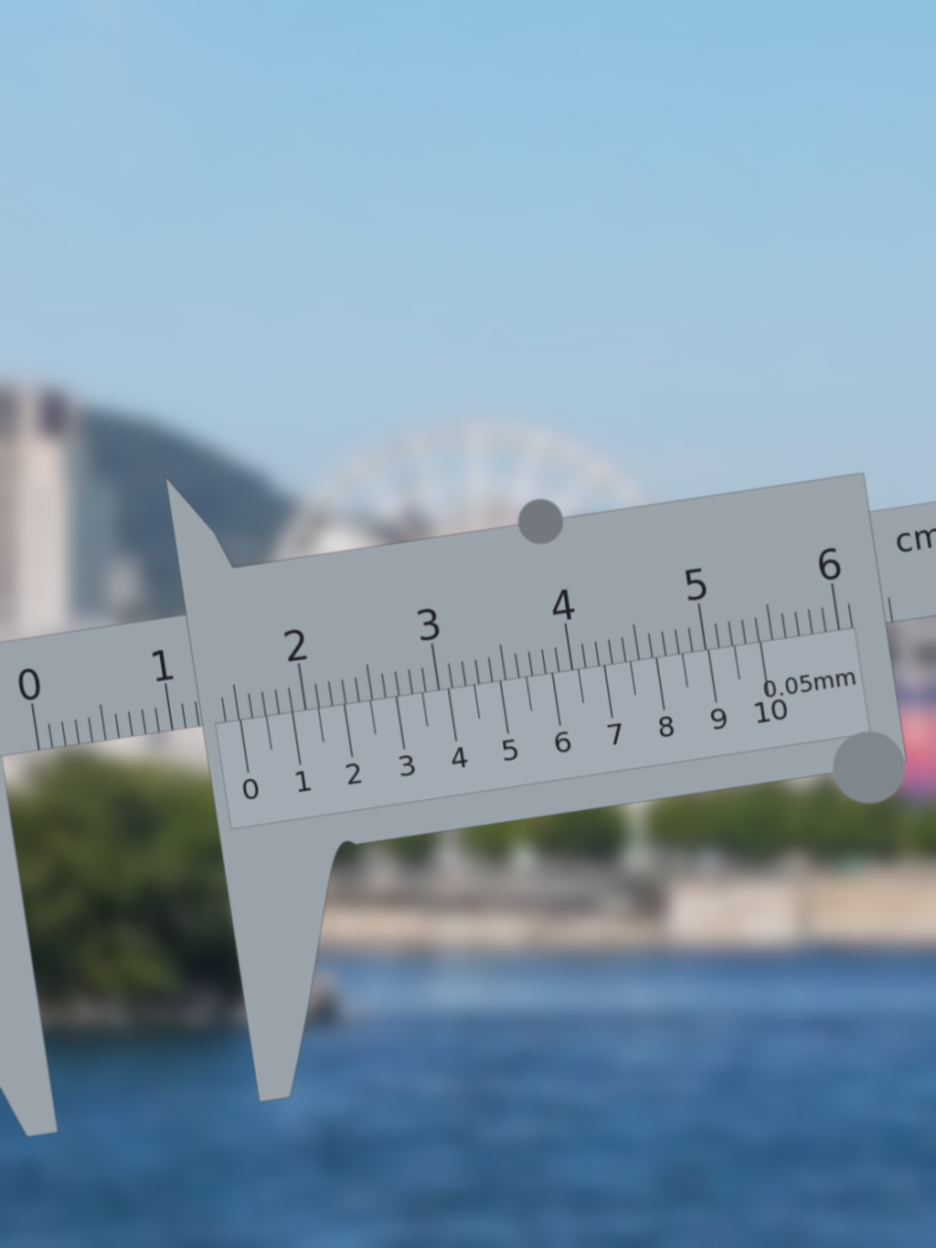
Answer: 15.1 mm
